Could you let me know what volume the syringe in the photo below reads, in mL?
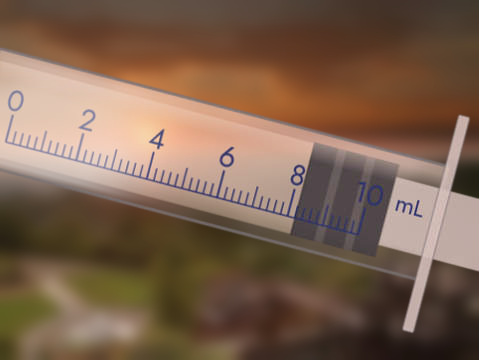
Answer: 8.2 mL
